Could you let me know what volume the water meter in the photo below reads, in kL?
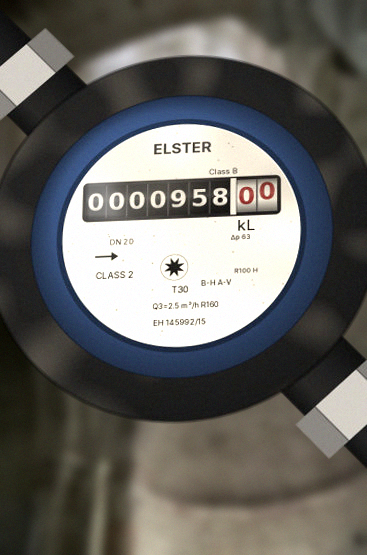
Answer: 958.00 kL
